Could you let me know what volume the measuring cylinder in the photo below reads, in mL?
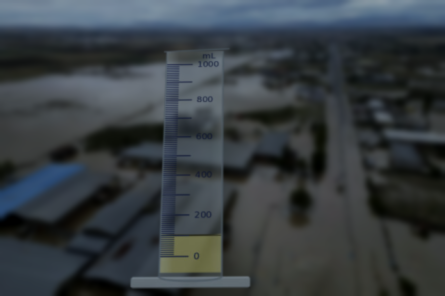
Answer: 100 mL
